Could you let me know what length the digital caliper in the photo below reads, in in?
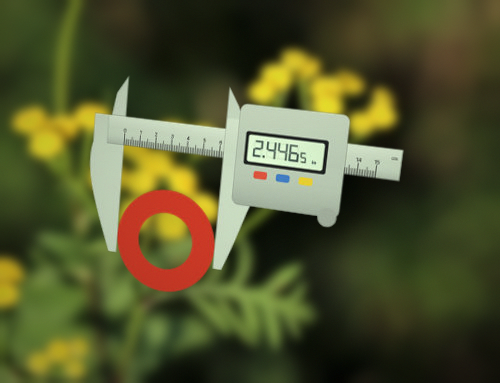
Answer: 2.4465 in
